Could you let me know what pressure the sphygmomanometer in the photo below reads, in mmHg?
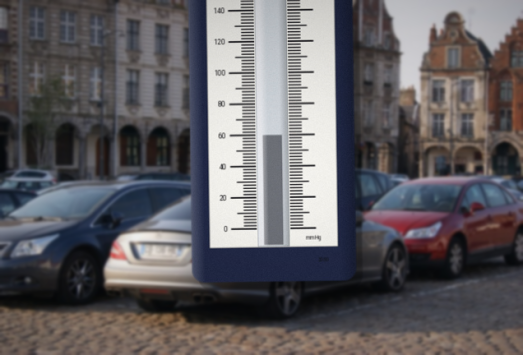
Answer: 60 mmHg
